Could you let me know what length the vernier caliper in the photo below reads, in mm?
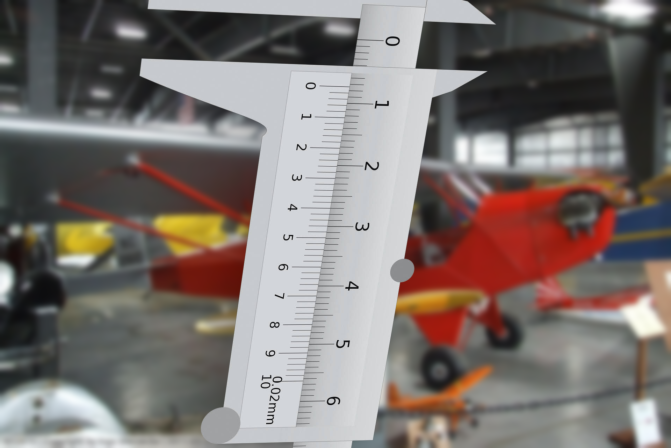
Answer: 7.4 mm
